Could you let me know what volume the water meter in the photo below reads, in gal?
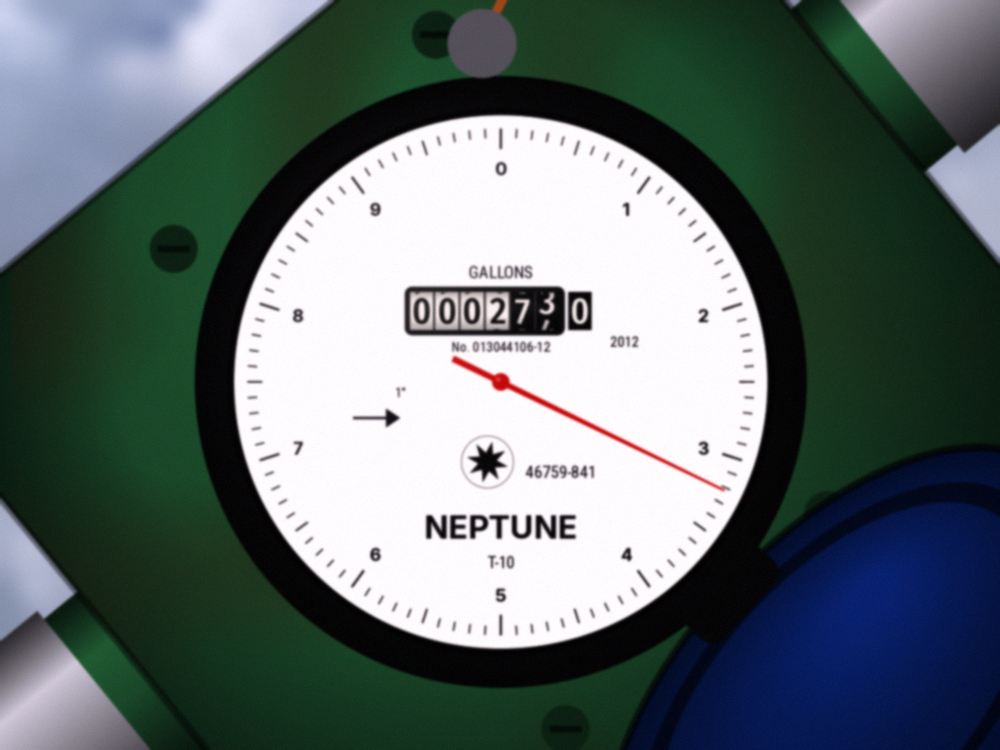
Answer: 2733.2 gal
